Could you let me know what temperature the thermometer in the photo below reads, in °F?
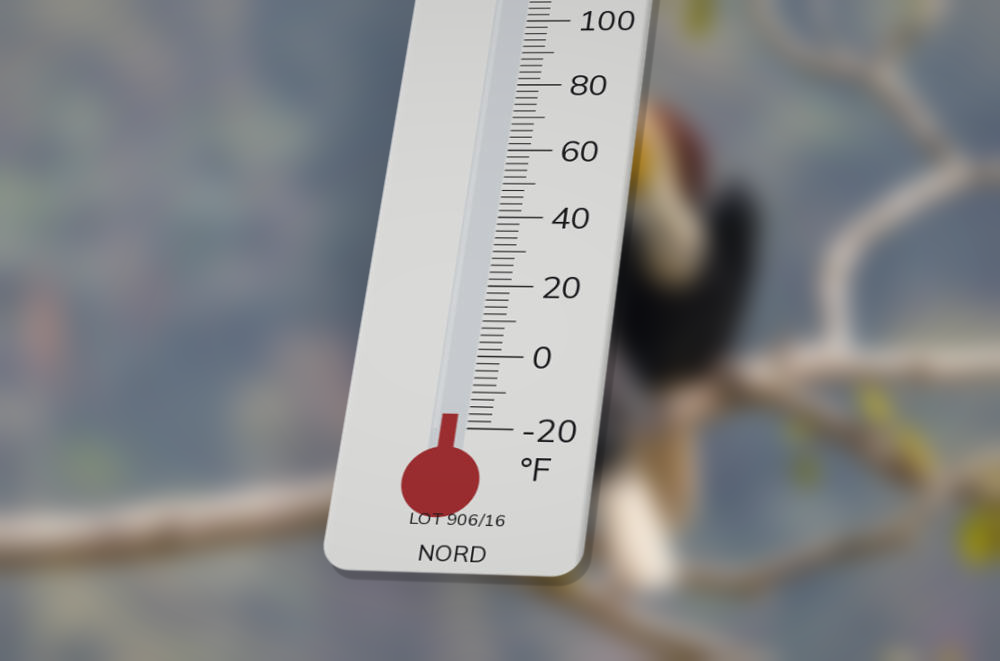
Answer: -16 °F
